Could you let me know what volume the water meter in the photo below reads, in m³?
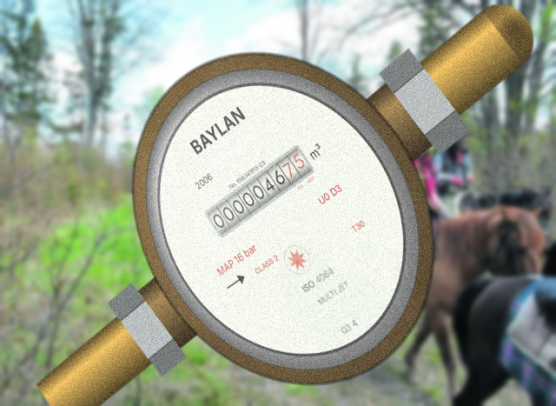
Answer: 46.75 m³
